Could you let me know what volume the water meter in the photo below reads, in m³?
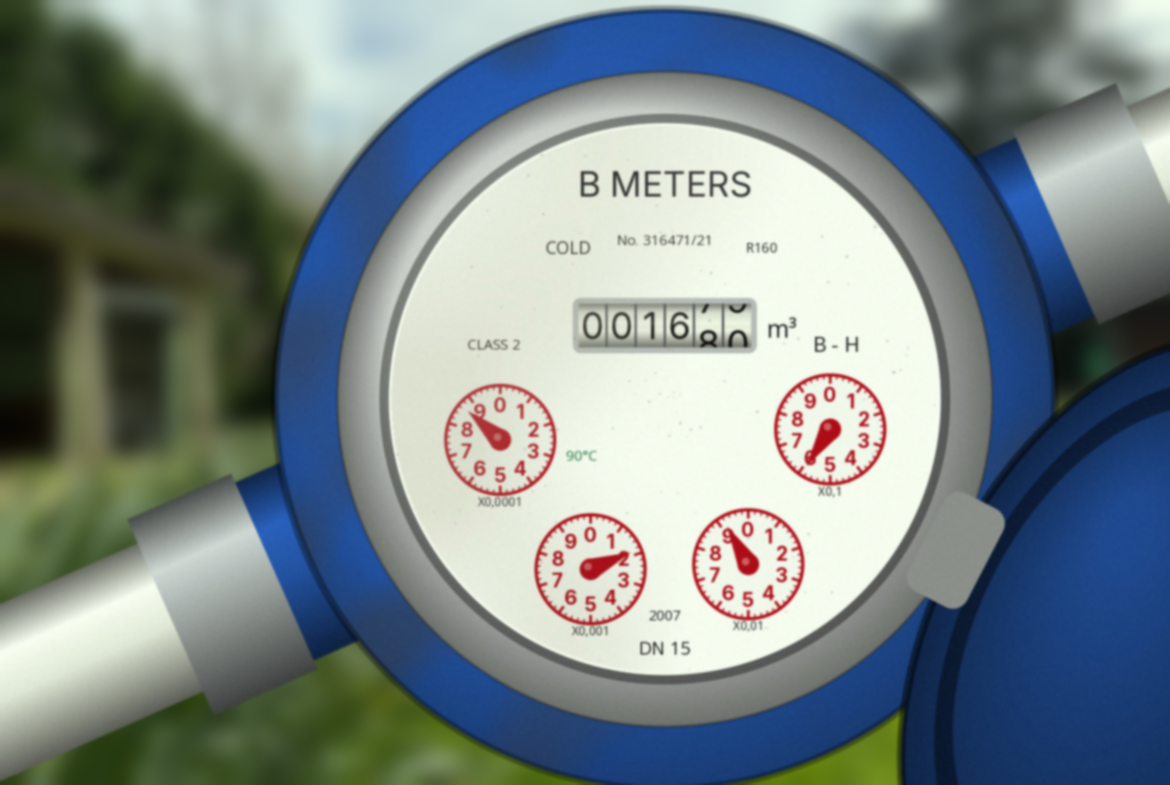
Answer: 1679.5918 m³
